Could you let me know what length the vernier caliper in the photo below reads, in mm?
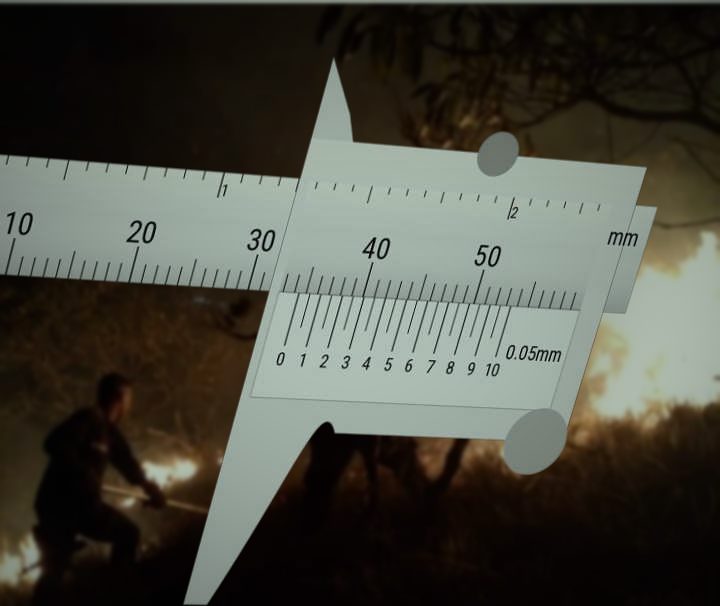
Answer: 34.4 mm
